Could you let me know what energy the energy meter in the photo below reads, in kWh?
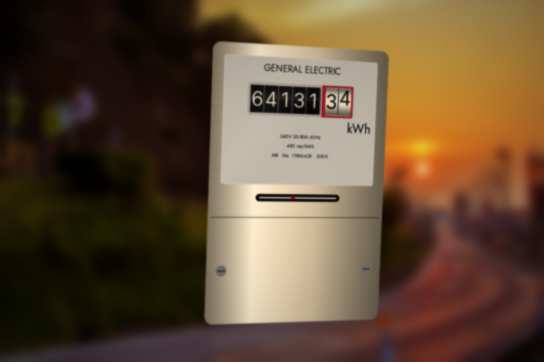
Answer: 64131.34 kWh
